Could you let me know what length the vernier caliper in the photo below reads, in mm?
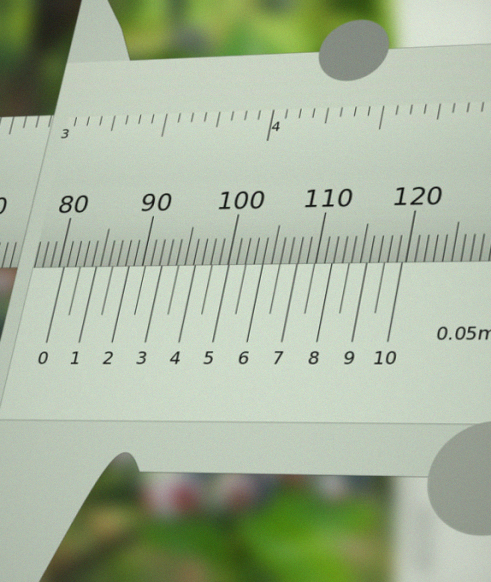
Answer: 80.6 mm
